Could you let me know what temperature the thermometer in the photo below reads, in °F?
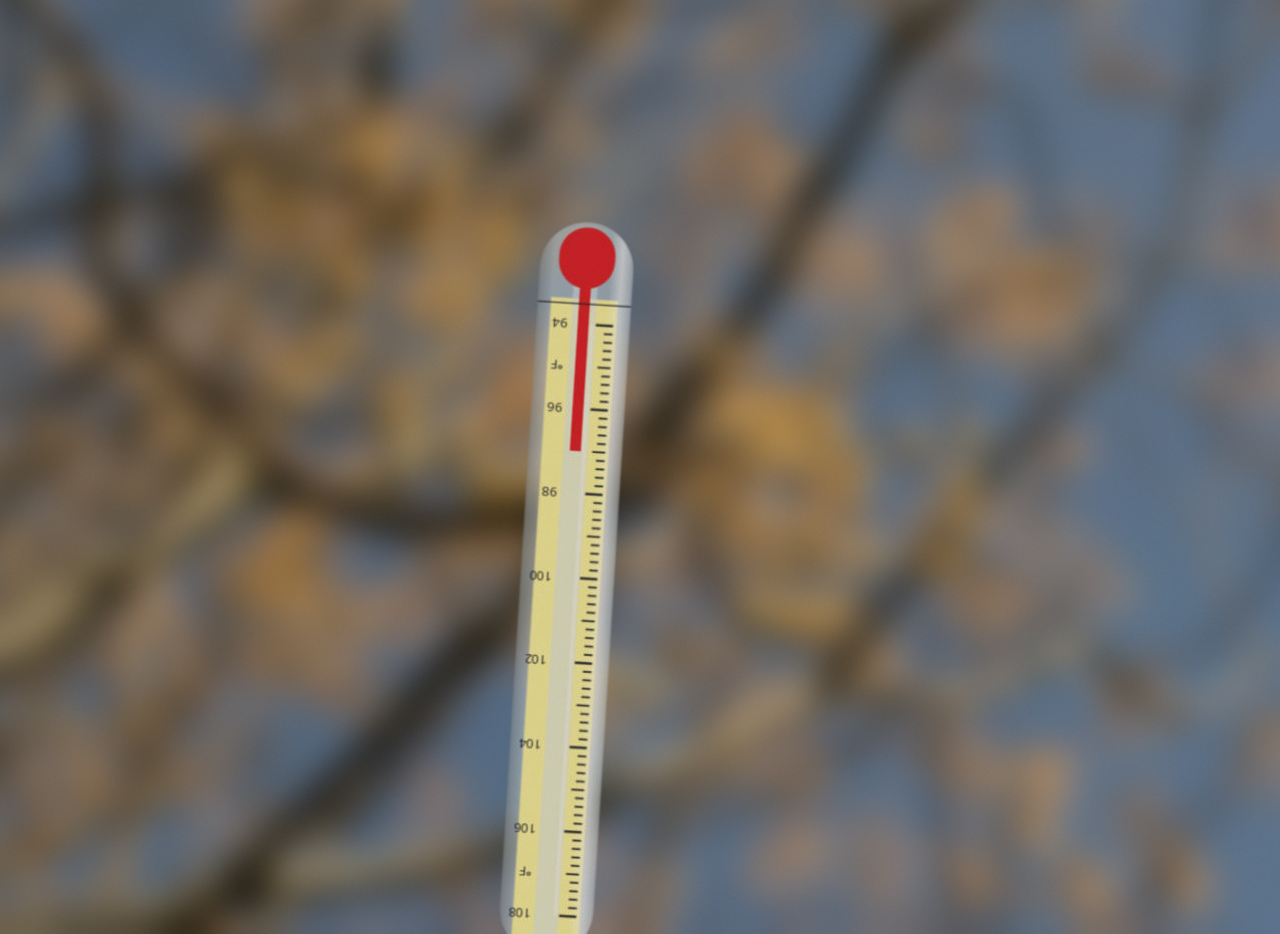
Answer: 97 °F
